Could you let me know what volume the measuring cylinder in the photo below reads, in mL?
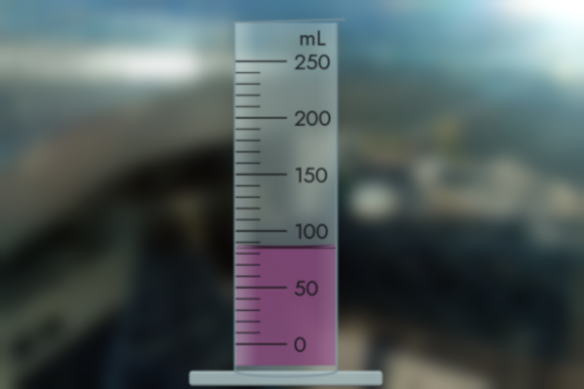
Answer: 85 mL
